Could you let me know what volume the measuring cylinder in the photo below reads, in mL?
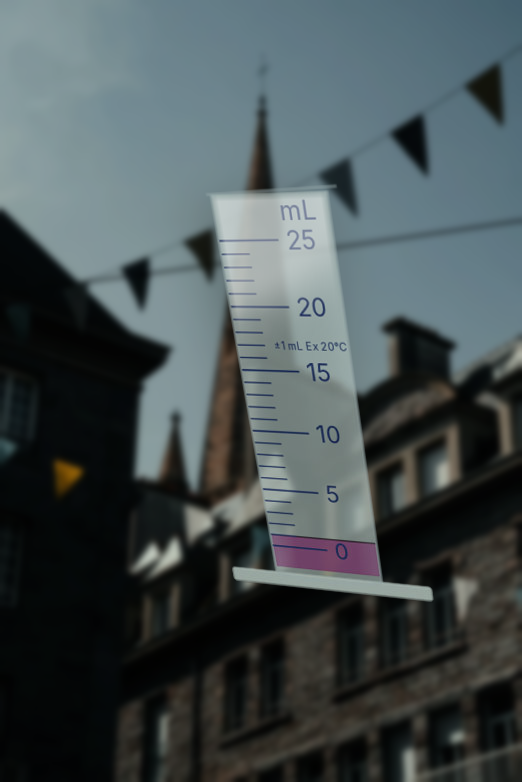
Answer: 1 mL
